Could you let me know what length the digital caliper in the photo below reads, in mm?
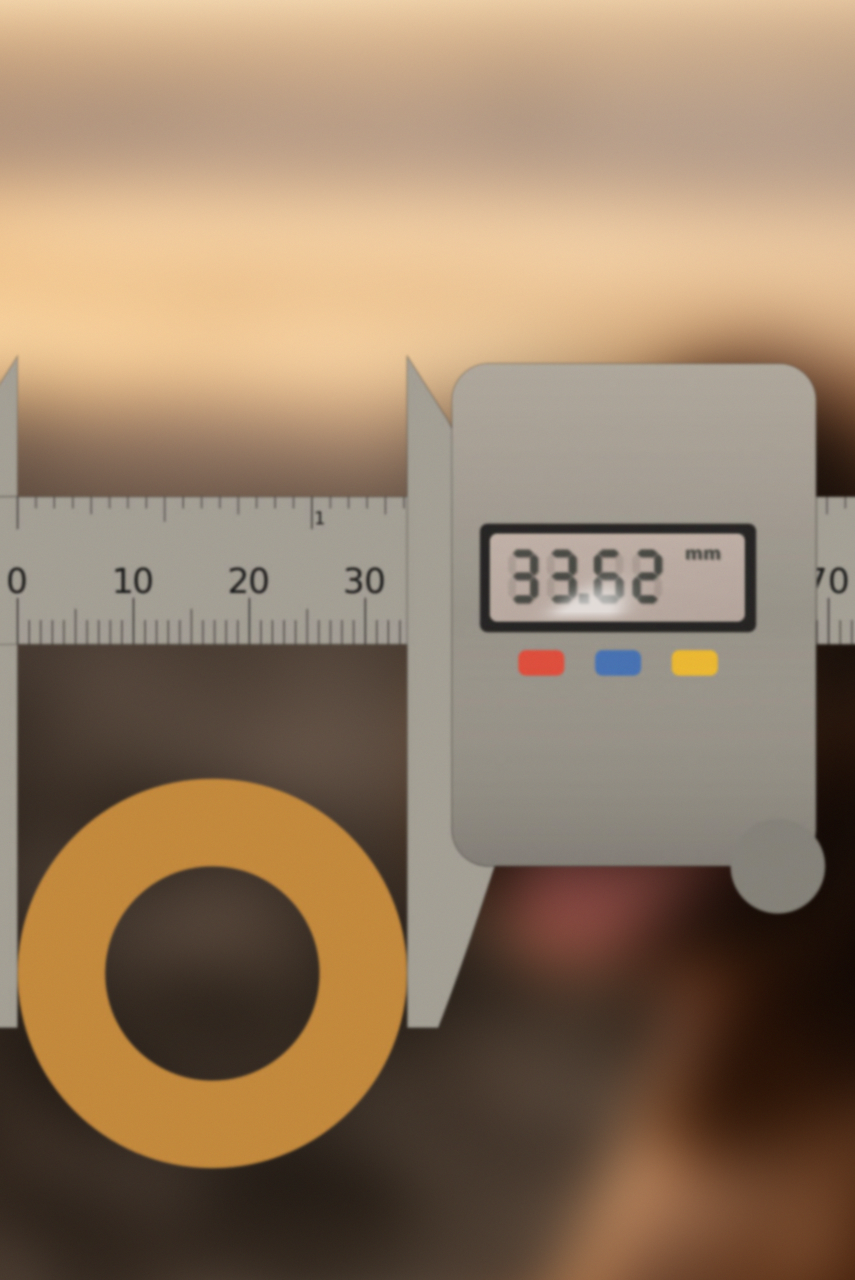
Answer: 33.62 mm
